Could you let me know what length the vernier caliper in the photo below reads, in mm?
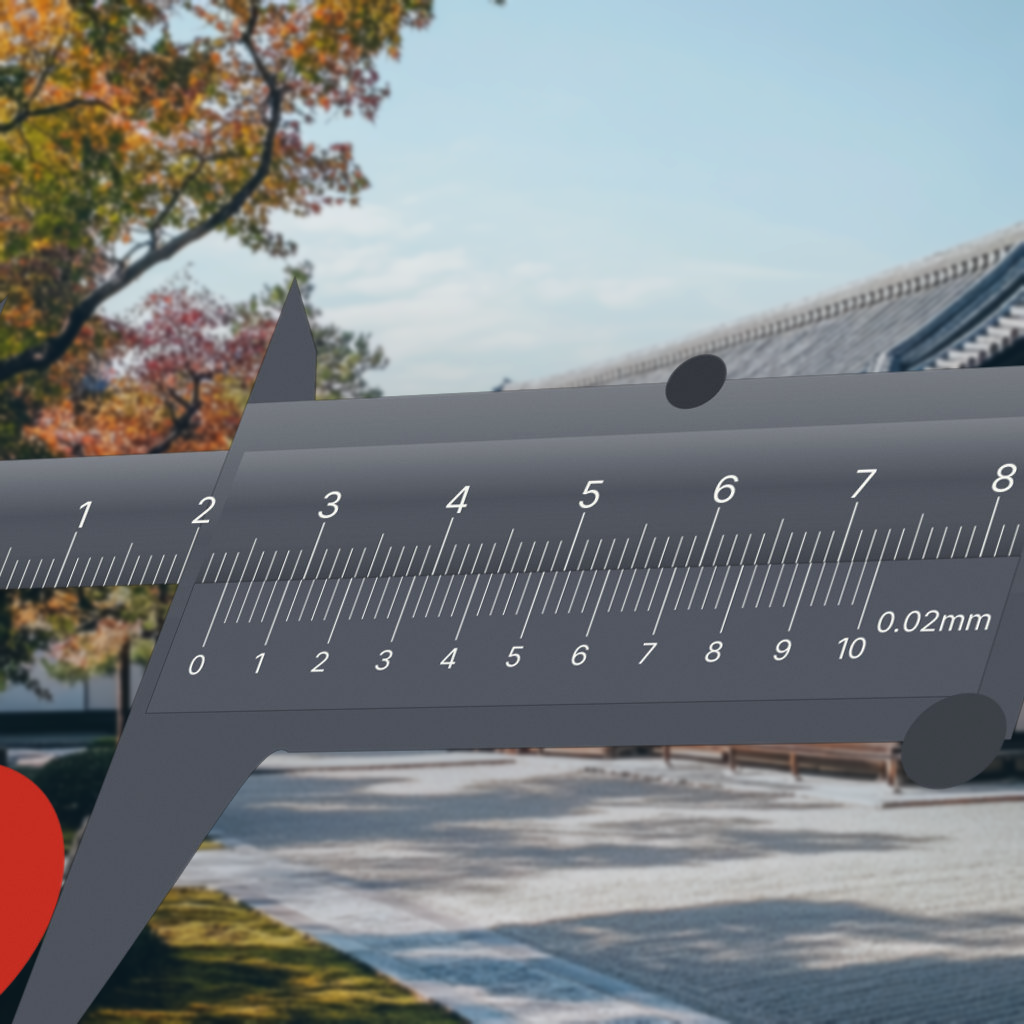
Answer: 24.0 mm
